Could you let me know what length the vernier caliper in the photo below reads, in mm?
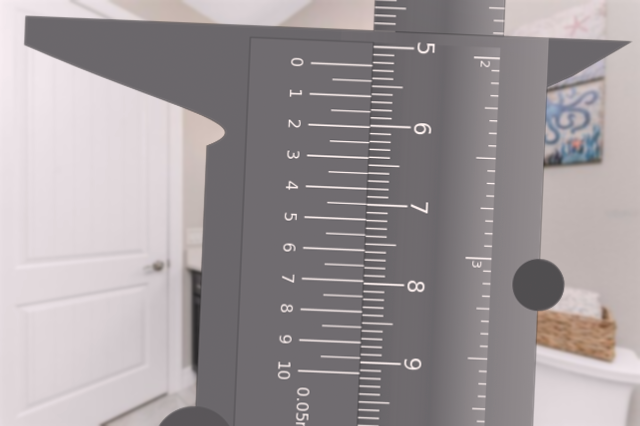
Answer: 52.4 mm
